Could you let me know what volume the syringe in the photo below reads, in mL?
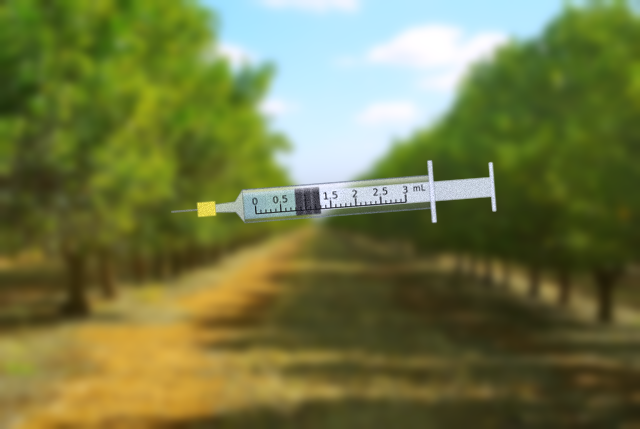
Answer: 0.8 mL
